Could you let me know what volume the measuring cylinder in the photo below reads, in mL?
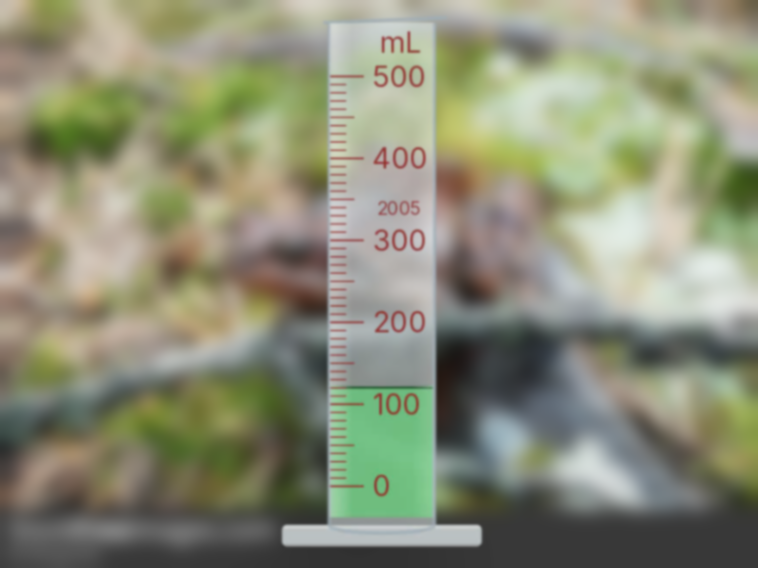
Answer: 120 mL
